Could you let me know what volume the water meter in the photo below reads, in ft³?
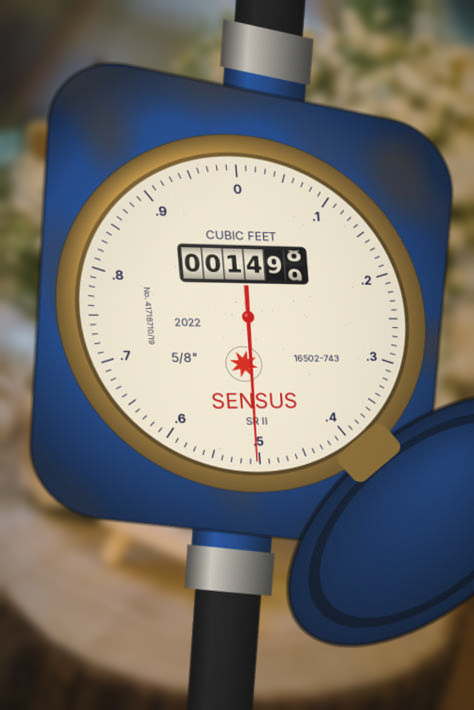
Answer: 1498.50 ft³
